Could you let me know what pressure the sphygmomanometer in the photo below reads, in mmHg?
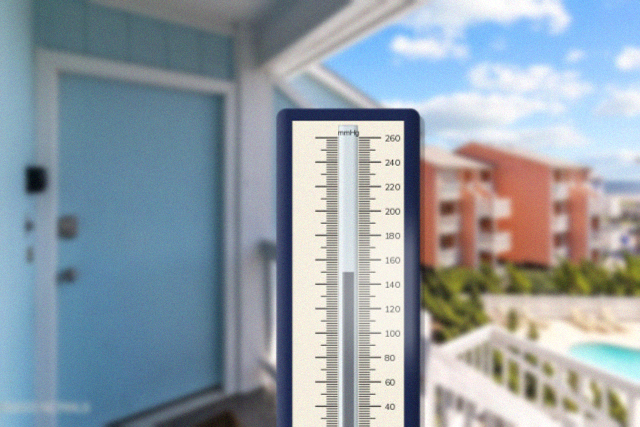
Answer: 150 mmHg
